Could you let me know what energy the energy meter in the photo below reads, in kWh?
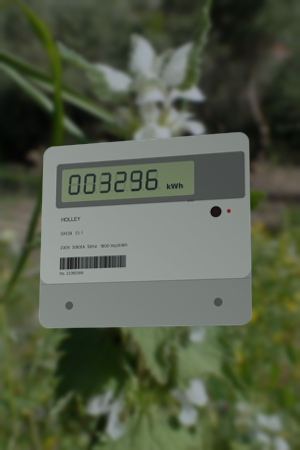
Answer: 3296 kWh
